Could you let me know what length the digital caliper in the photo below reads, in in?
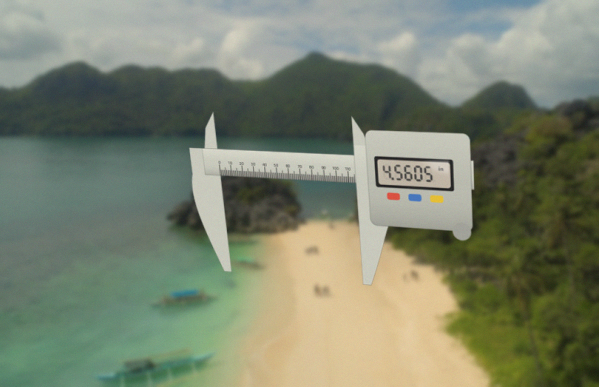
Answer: 4.5605 in
